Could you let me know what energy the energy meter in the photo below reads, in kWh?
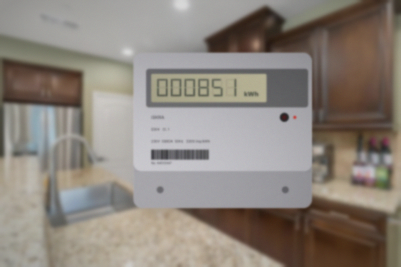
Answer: 851 kWh
